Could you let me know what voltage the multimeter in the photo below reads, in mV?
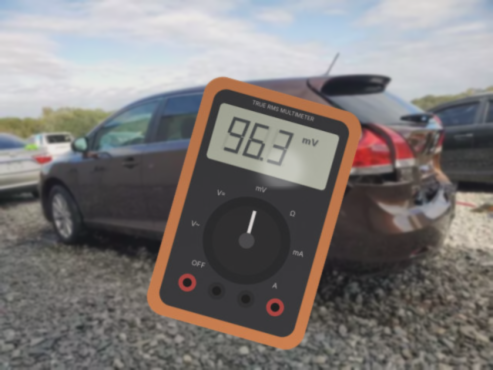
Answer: 96.3 mV
